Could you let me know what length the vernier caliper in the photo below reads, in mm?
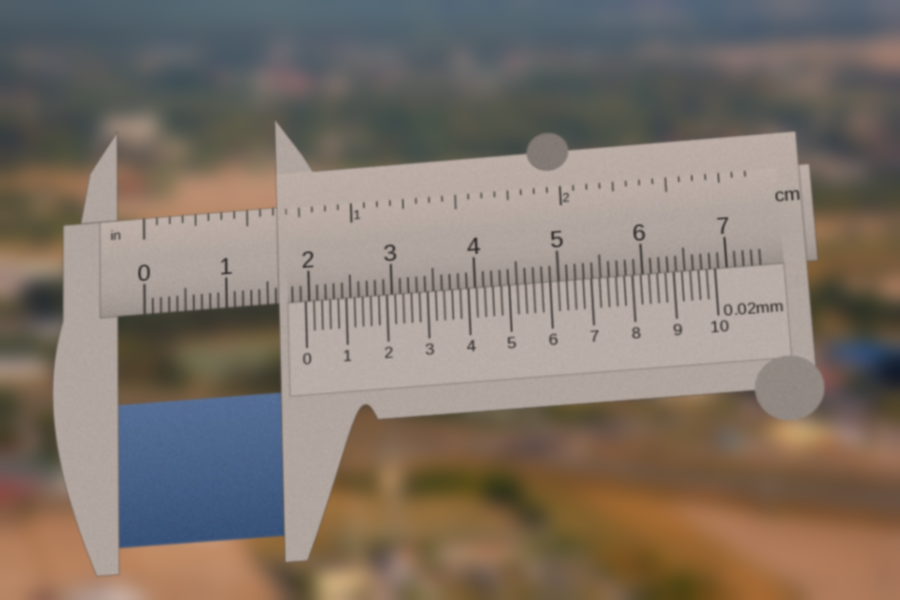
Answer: 19.6 mm
